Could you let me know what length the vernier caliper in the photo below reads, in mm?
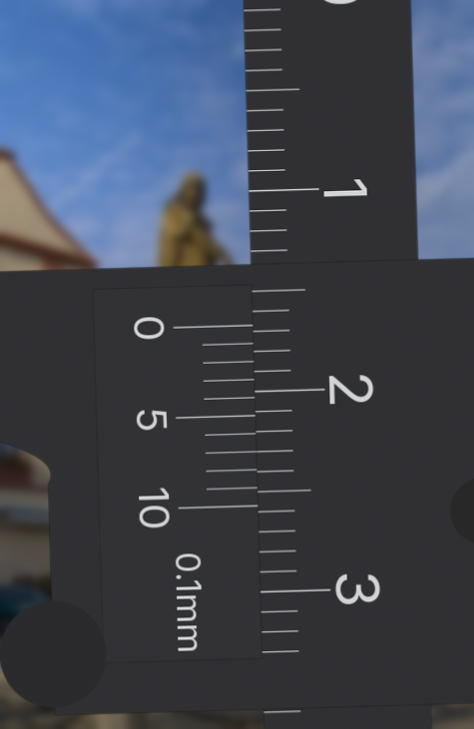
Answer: 16.7 mm
